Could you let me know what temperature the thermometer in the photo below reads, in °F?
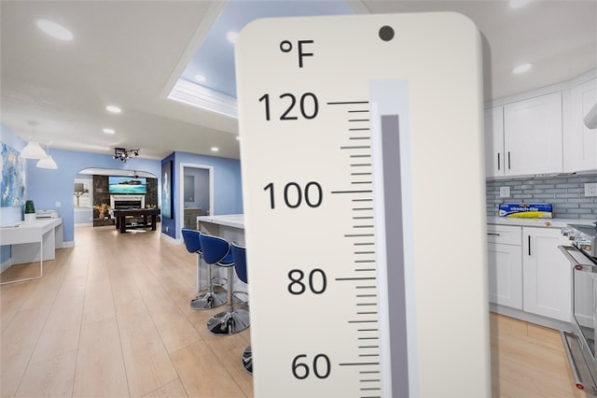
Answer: 117 °F
